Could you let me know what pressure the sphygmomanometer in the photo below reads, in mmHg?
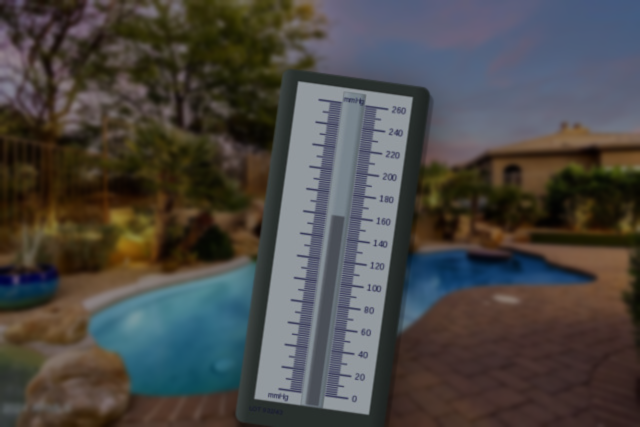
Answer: 160 mmHg
